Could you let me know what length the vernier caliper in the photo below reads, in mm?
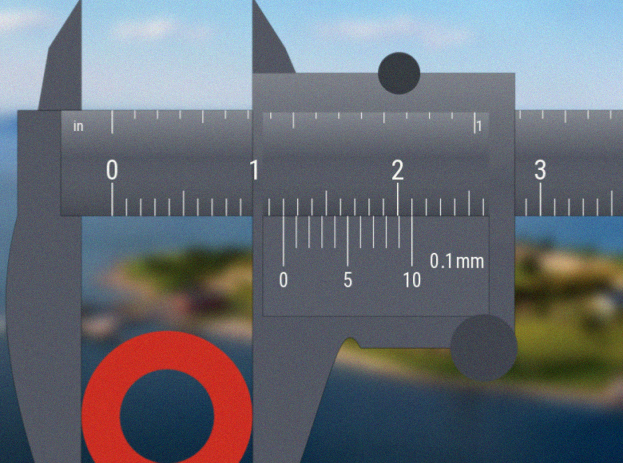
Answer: 12.0 mm
